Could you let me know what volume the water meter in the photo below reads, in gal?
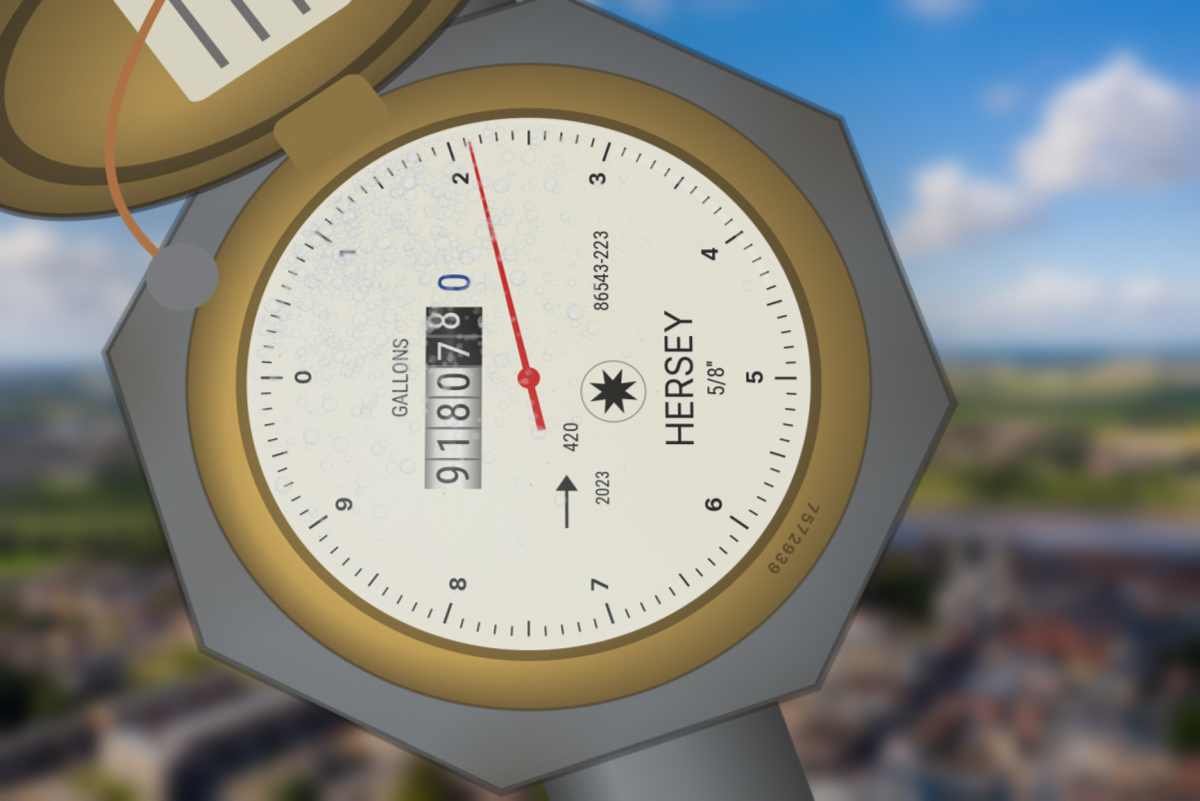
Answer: 9180782.1 gal
